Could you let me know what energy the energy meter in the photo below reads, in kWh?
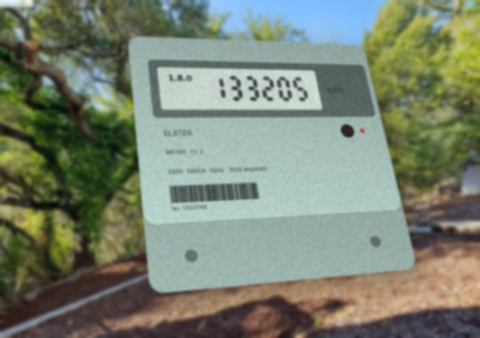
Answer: 133205 kWh
